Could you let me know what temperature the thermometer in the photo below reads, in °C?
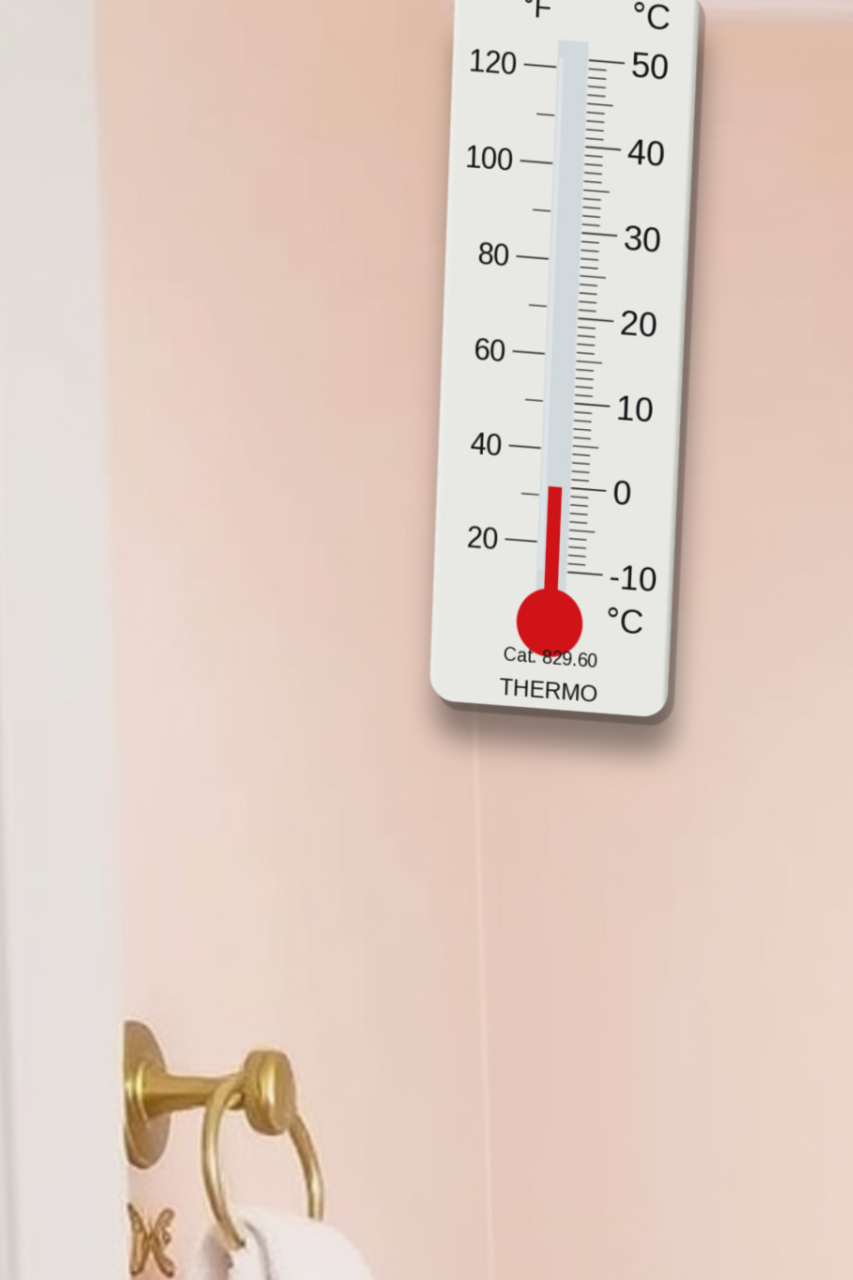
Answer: 0 °C
